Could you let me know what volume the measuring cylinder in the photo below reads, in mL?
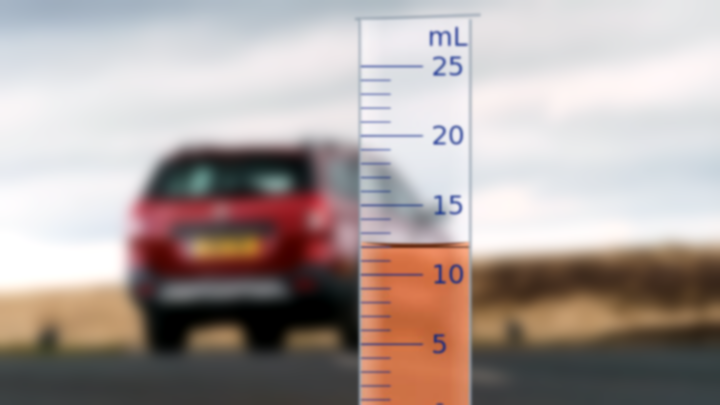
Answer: 12 mL
